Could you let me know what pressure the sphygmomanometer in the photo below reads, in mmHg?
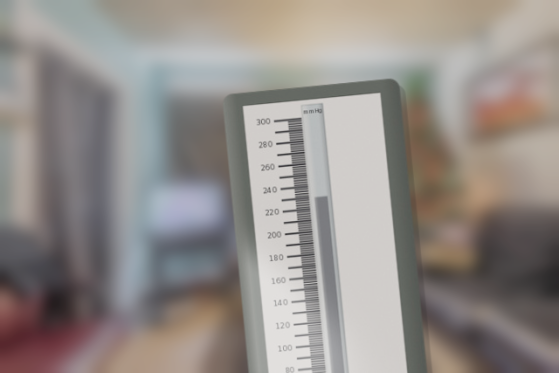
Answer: 230 mmHg
